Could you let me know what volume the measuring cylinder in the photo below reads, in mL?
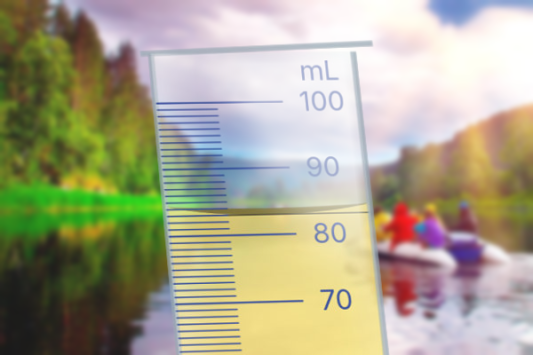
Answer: 83 mL
